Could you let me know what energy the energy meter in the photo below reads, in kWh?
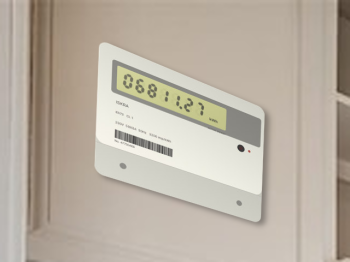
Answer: 6811.27 kWh
